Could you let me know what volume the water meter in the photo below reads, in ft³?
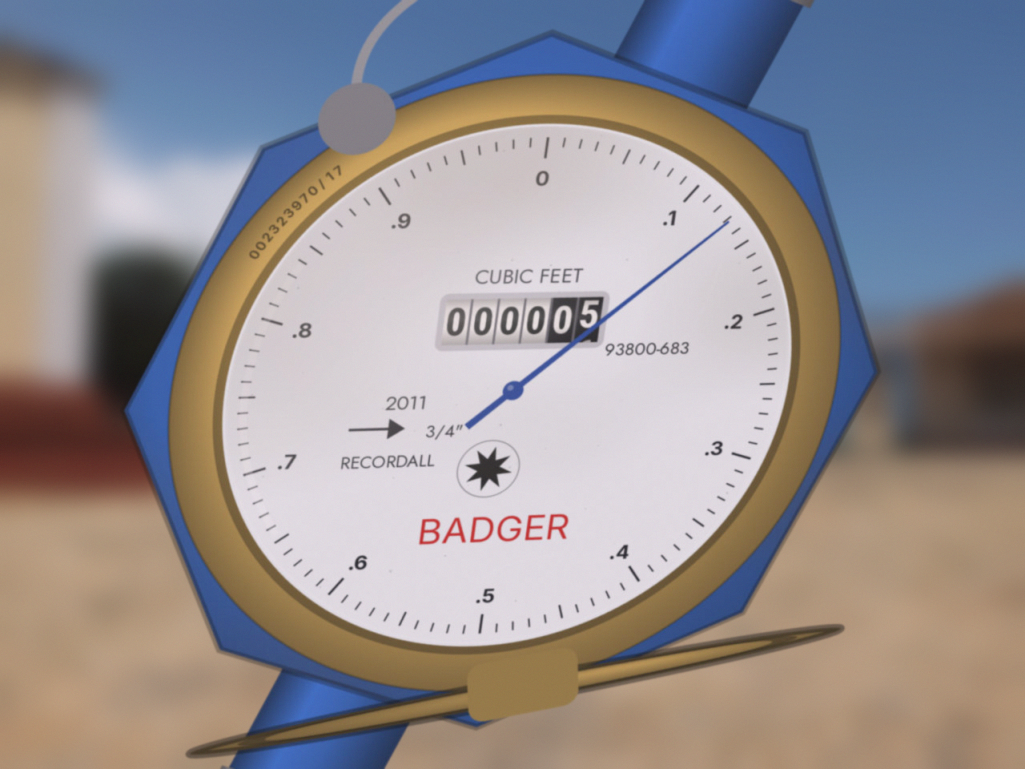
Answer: 5.13 ft³
